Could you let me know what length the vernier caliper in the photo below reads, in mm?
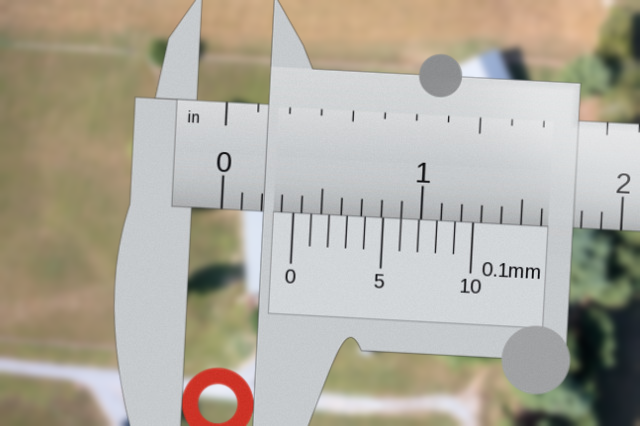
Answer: 3.6 mm
